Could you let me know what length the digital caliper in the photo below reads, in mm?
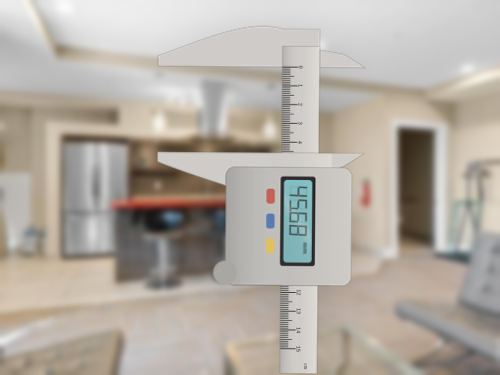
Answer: 45.68 mm
